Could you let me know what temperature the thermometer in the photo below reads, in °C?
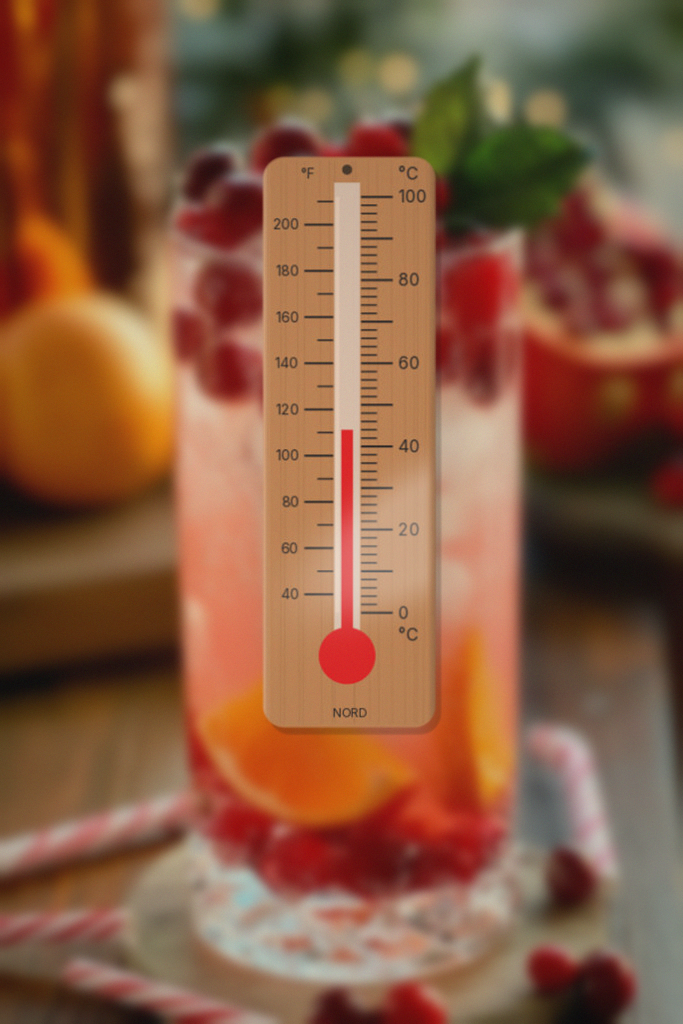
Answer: 44 °C
